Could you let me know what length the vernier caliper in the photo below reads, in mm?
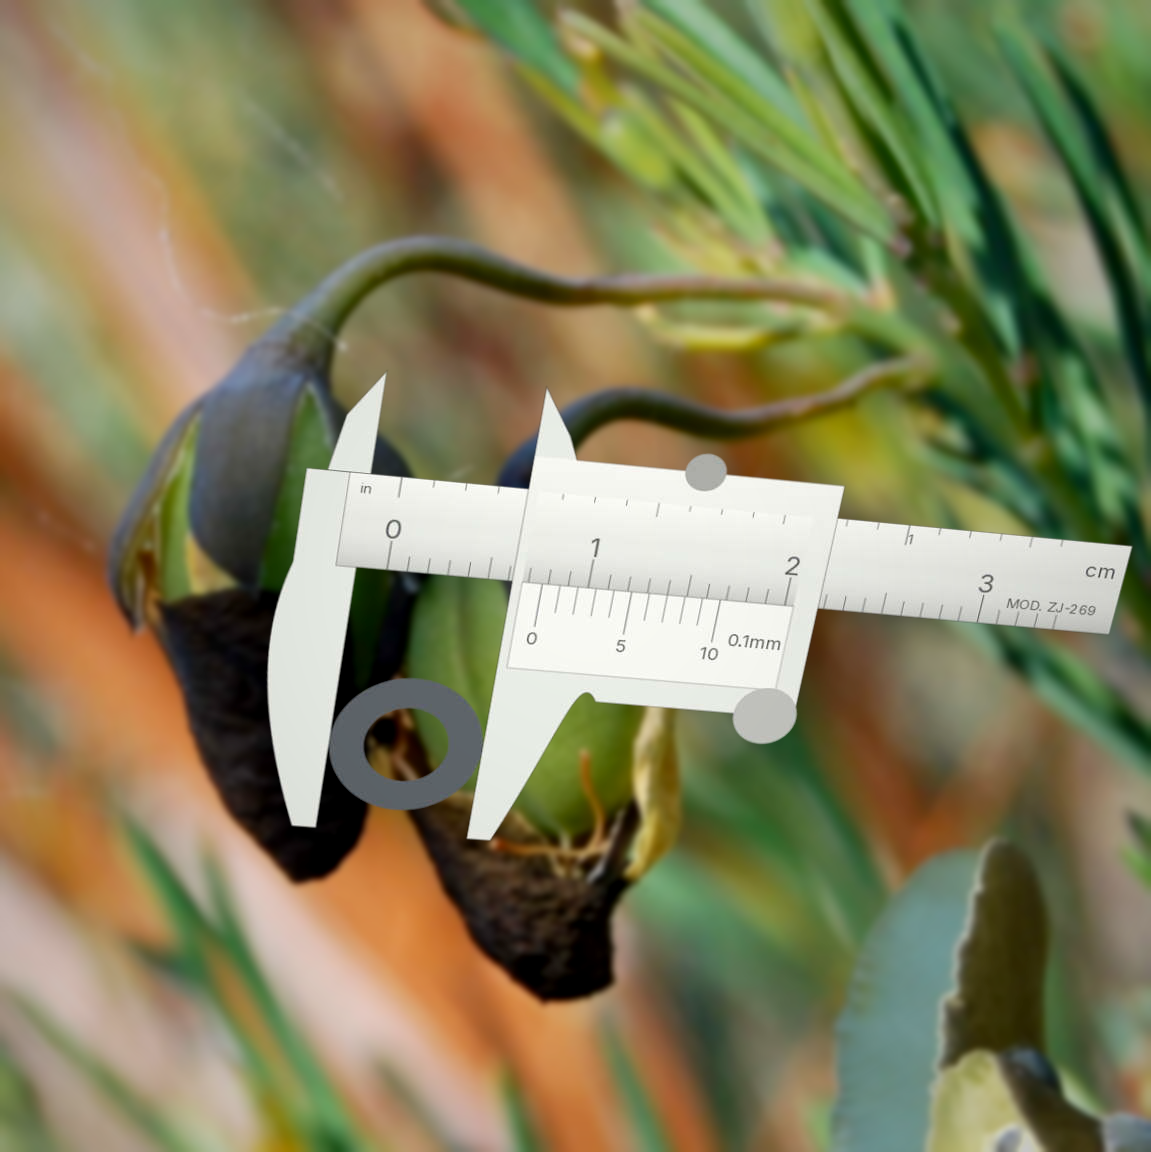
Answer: 7.7 mm
